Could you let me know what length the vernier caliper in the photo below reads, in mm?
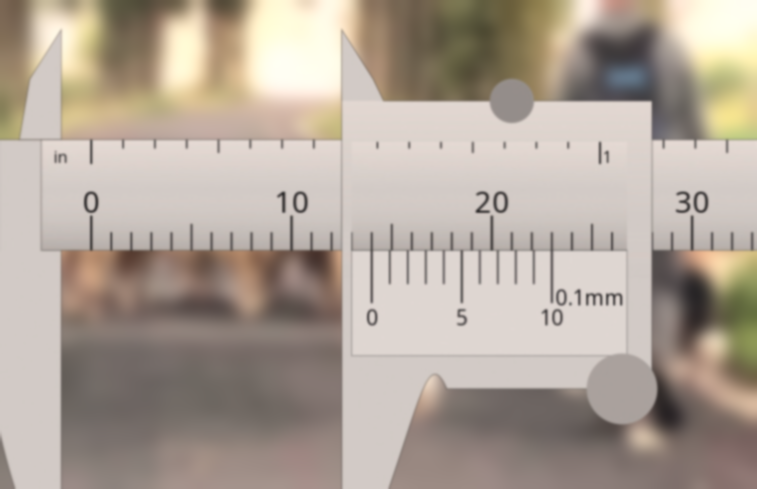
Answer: 14.0 mm
